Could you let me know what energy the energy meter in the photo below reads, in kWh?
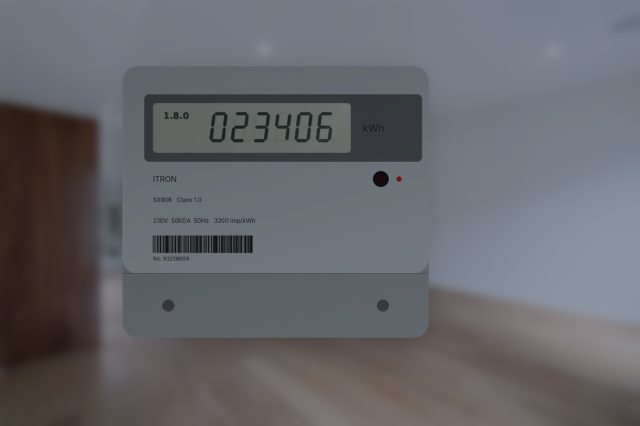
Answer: 23406 kWh
